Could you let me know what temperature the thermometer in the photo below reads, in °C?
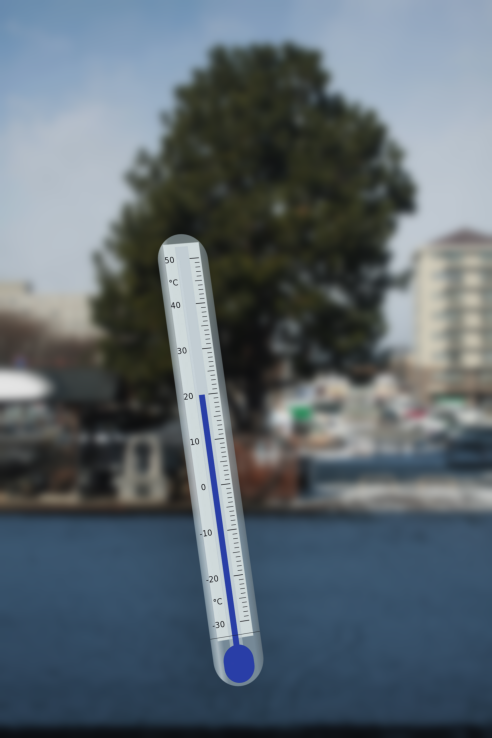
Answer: 20 °C
